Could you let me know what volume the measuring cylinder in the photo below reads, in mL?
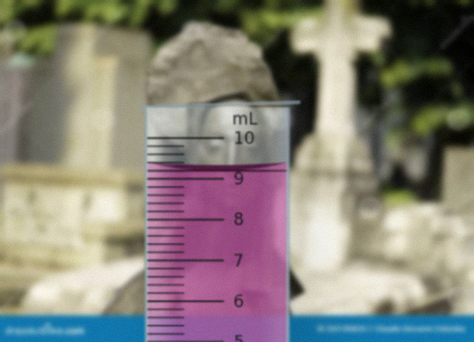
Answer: 9.2 mL
